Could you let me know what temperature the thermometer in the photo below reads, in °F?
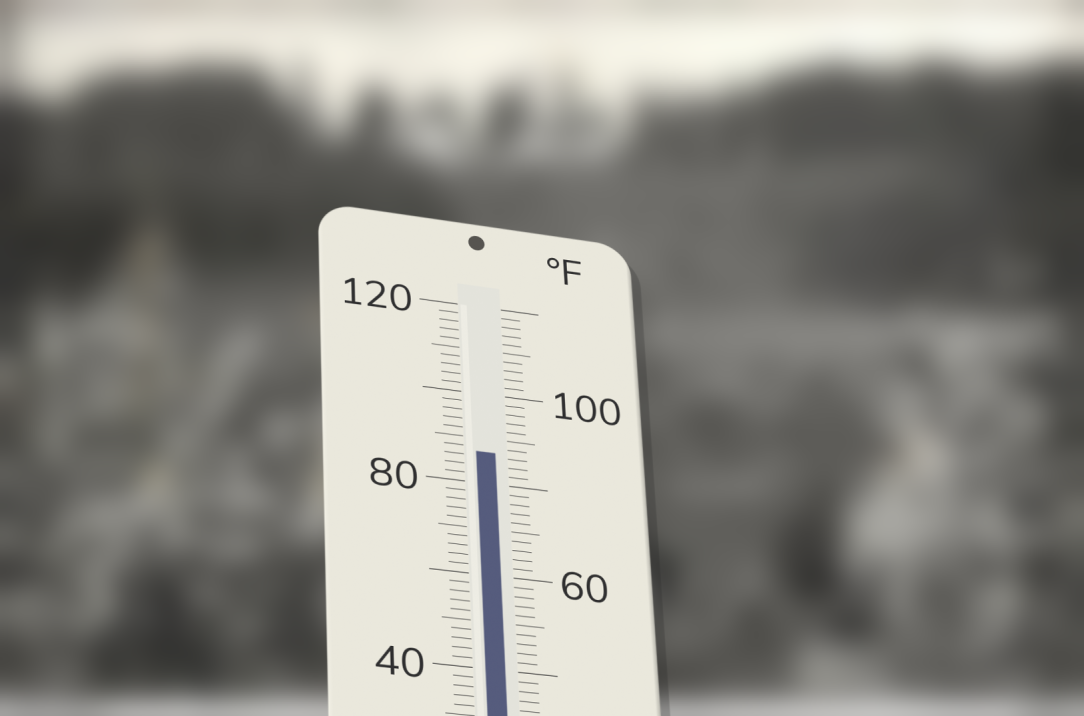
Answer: 87 °F
